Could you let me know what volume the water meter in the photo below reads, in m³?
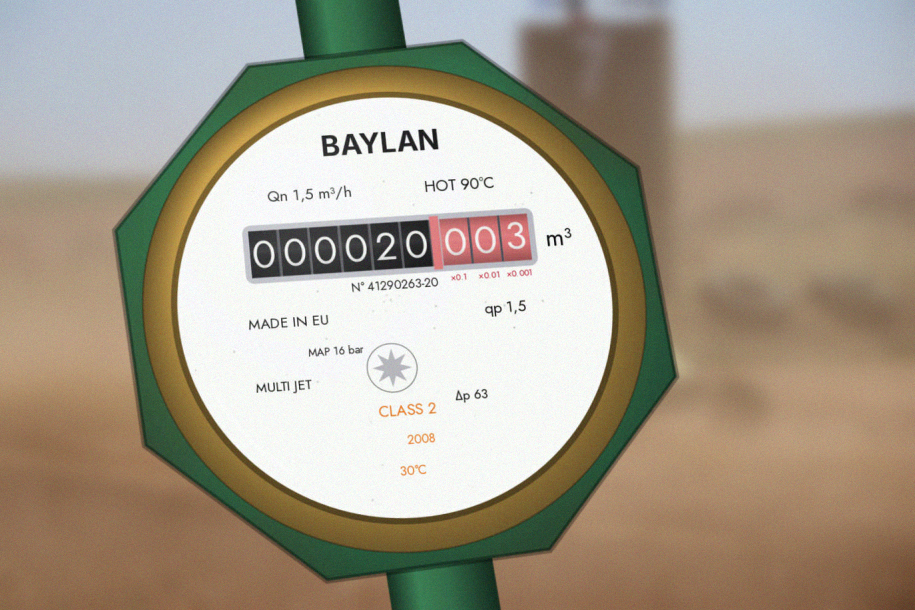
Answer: 20.003 m³
